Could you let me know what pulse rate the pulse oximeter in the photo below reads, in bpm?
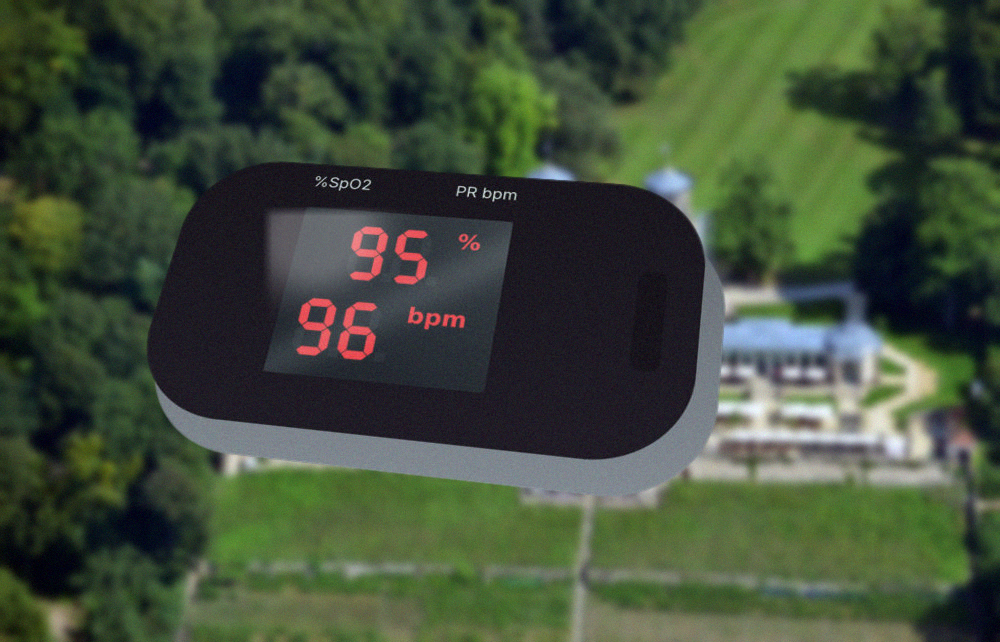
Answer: 96 bpm
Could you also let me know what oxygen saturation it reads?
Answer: 95 %
